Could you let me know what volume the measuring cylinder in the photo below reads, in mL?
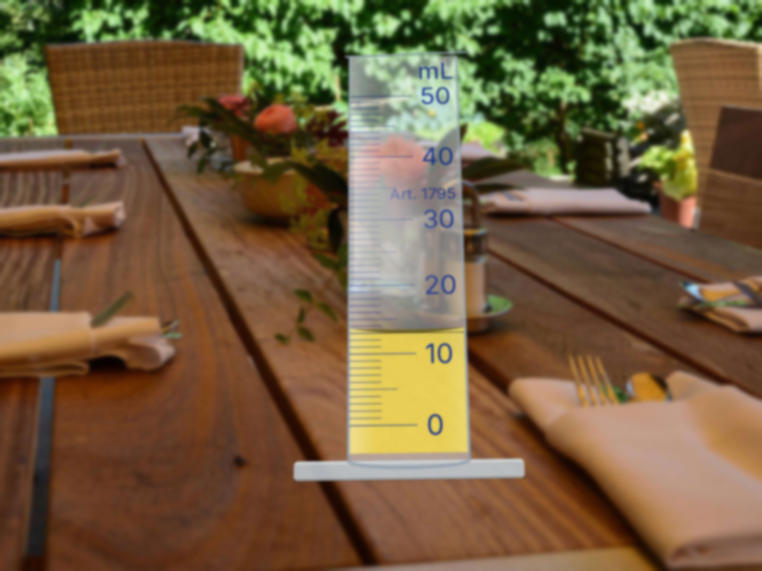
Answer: 13 mL
